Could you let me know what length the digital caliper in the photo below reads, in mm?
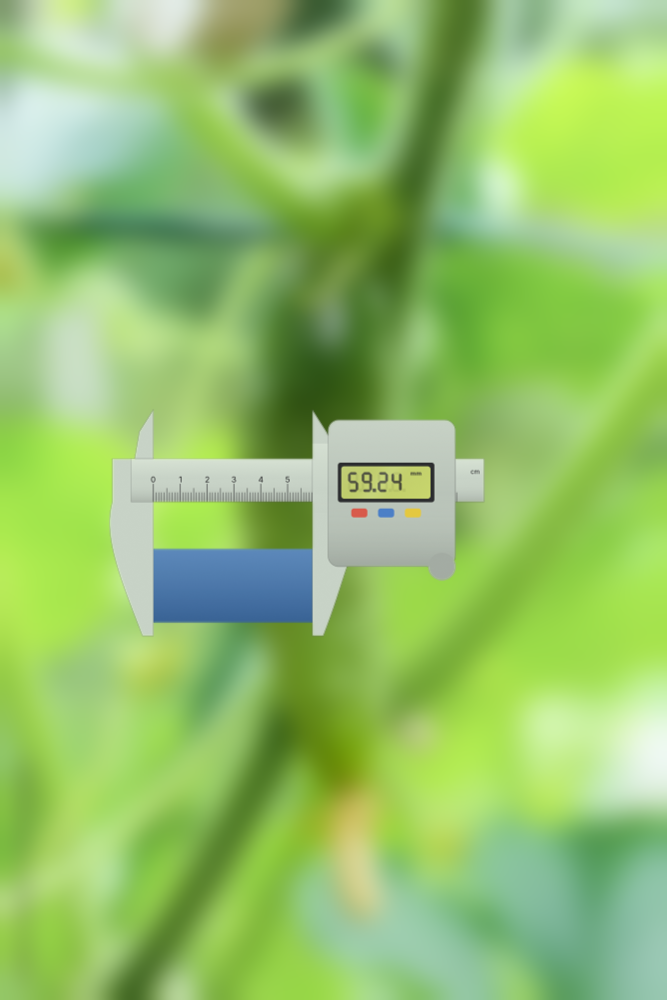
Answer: 59.24 mm
